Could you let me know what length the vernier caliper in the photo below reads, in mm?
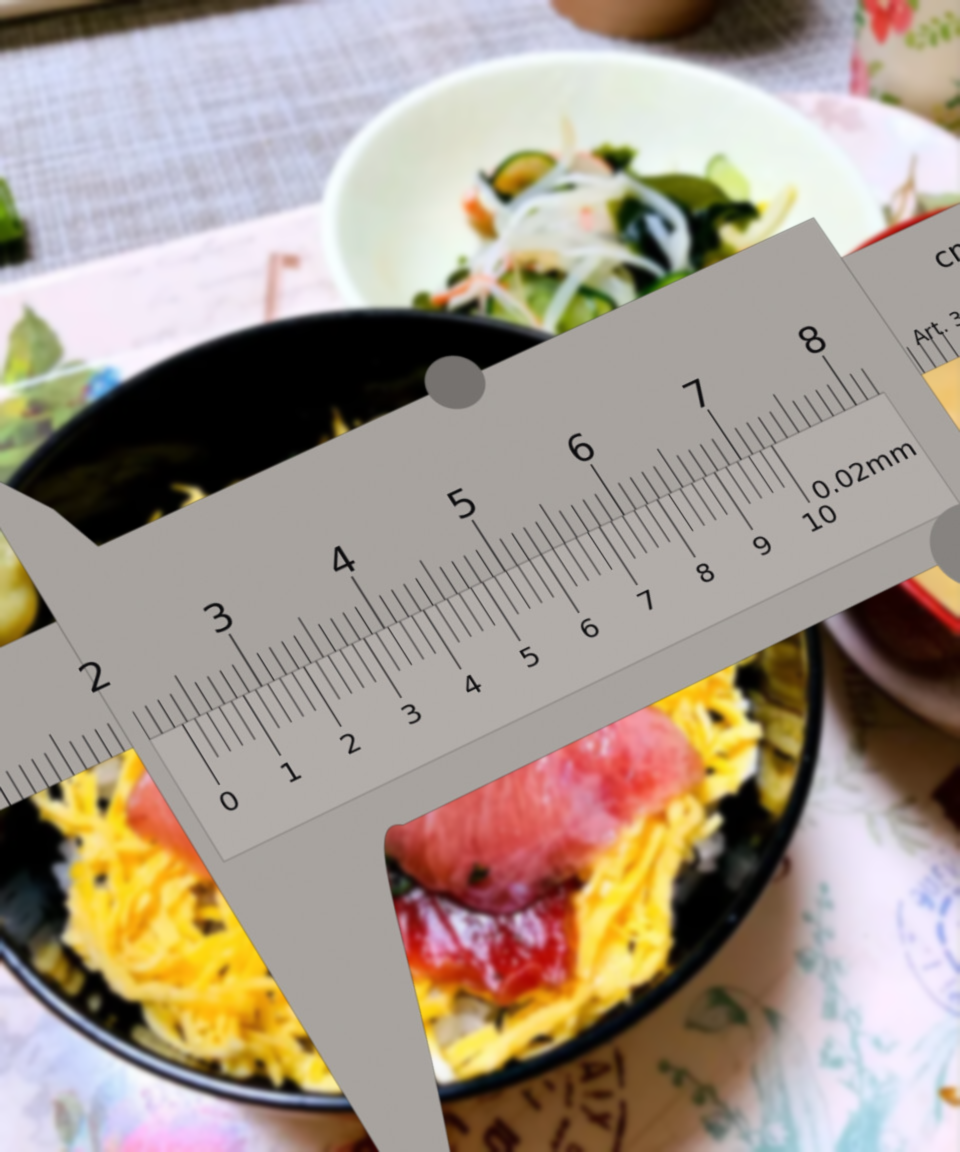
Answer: 23.6 mm
